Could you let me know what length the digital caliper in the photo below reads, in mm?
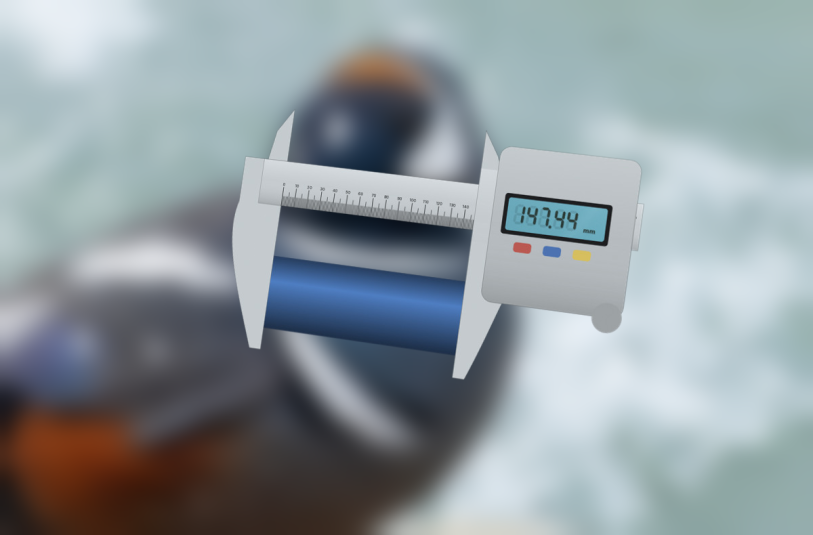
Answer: 147.44 mm
